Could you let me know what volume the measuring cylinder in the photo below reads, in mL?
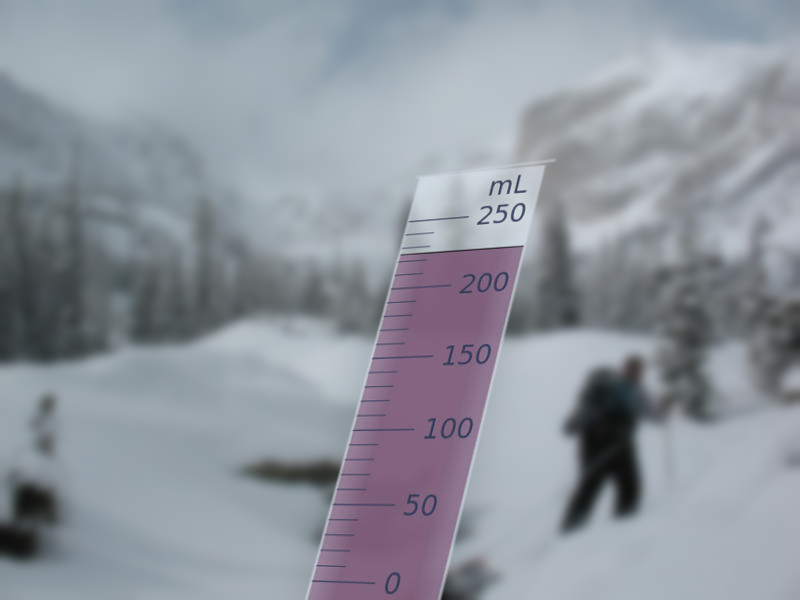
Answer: 225 mL
